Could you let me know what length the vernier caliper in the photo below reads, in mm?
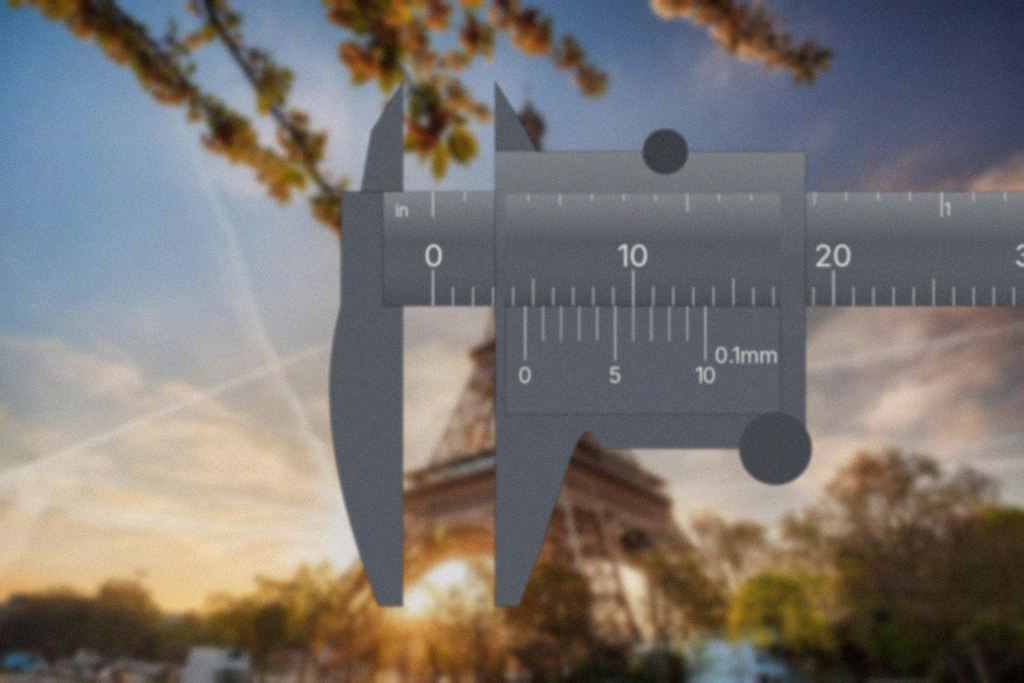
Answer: 4.6 mm
